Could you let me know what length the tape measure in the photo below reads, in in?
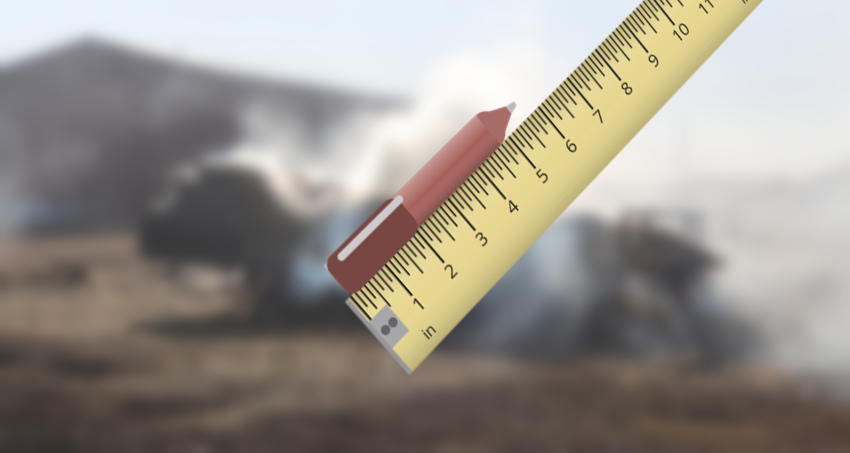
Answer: 5.625 in
